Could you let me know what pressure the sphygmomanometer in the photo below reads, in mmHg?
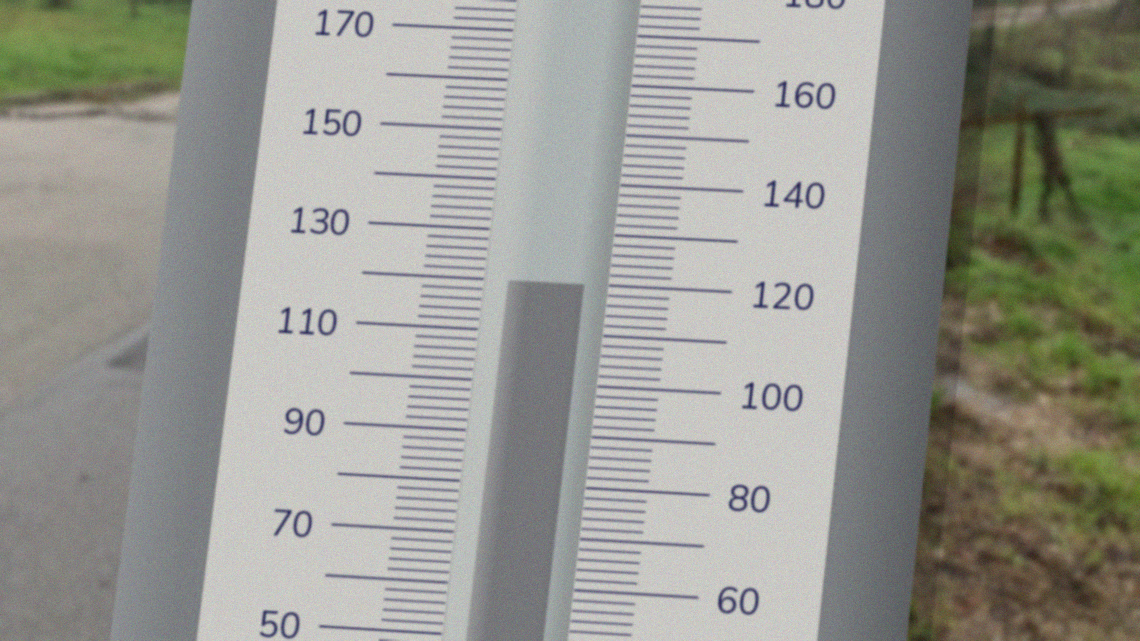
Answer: 120 mmHg
